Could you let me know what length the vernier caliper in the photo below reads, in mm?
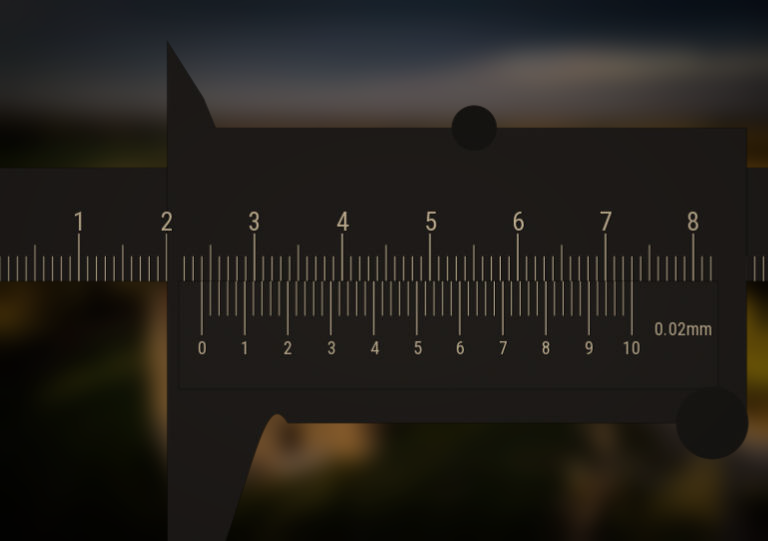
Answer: 24.0 mm
